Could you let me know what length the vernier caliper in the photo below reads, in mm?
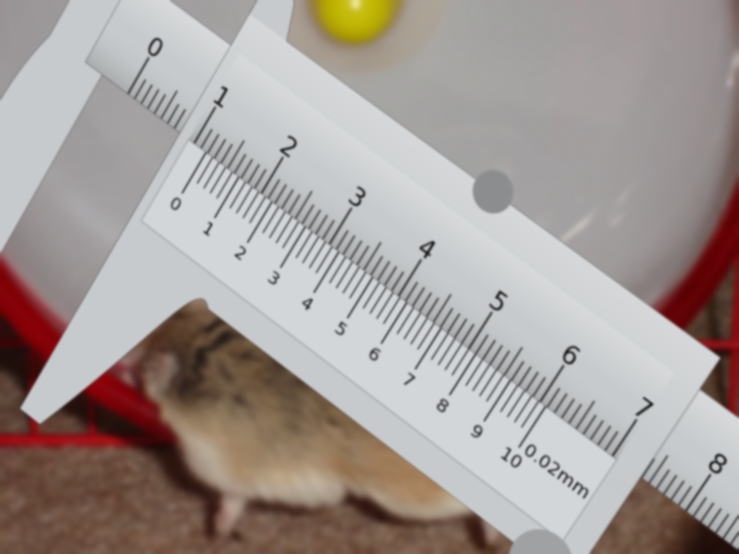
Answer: 11.8 mm
